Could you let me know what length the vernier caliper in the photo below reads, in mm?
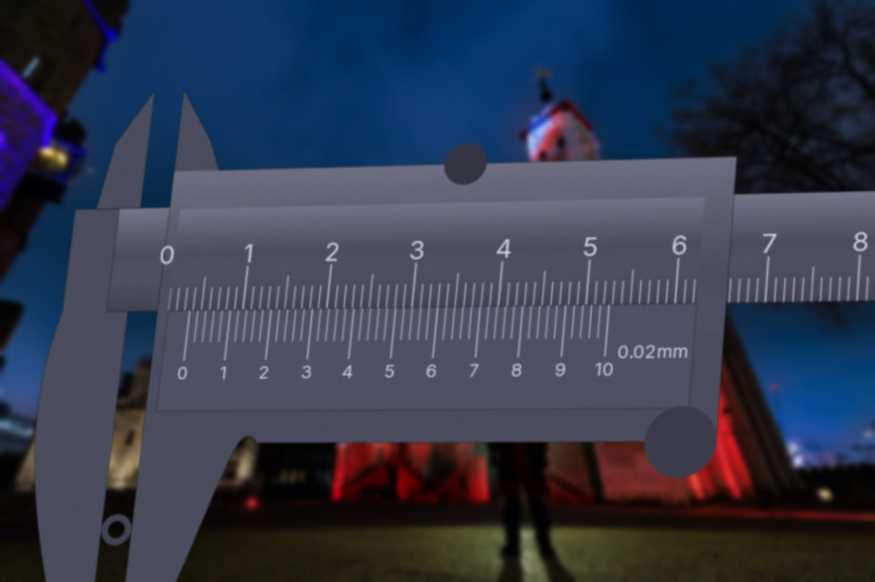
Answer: 3.6 mm
